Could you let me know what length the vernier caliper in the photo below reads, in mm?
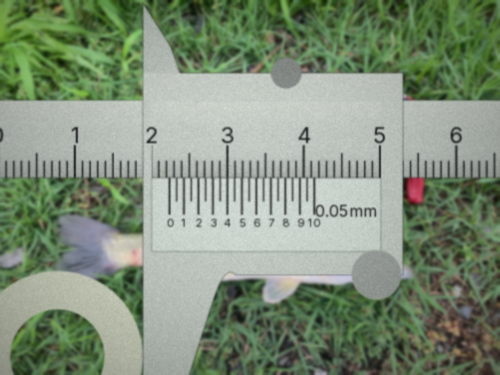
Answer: 22.4 mm
